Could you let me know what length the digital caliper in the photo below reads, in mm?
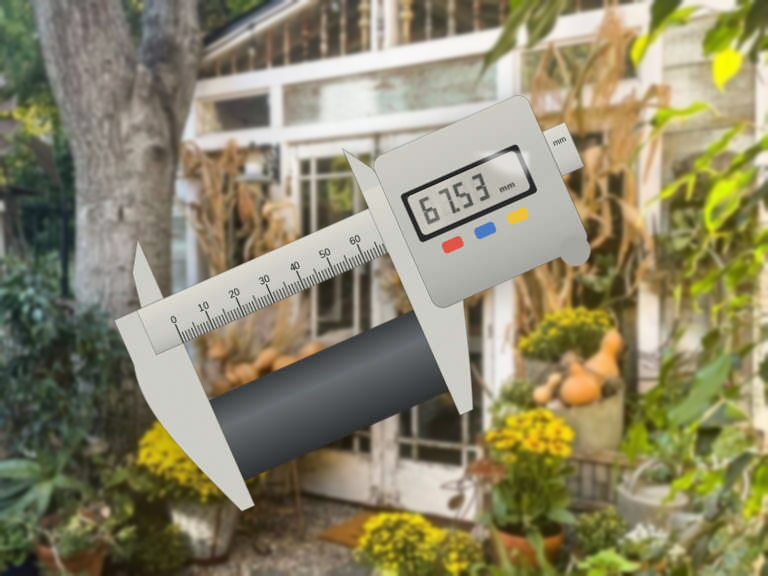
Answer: 67.53 mm
